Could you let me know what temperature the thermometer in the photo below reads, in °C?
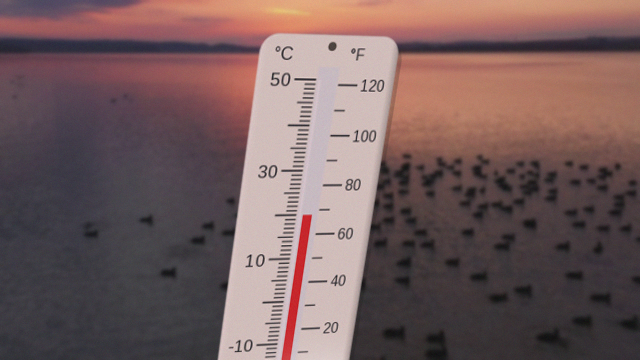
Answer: 20 °C
